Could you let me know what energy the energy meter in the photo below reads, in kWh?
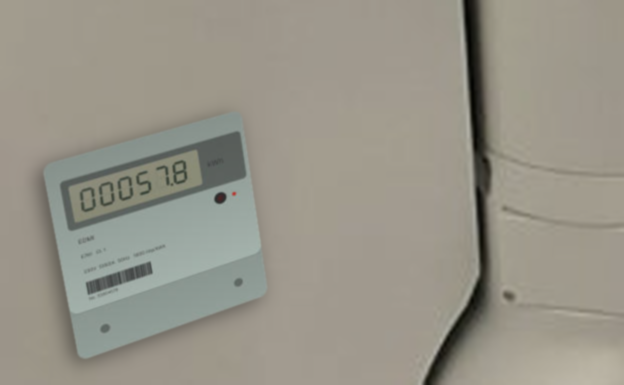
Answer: 57.8 kWh
